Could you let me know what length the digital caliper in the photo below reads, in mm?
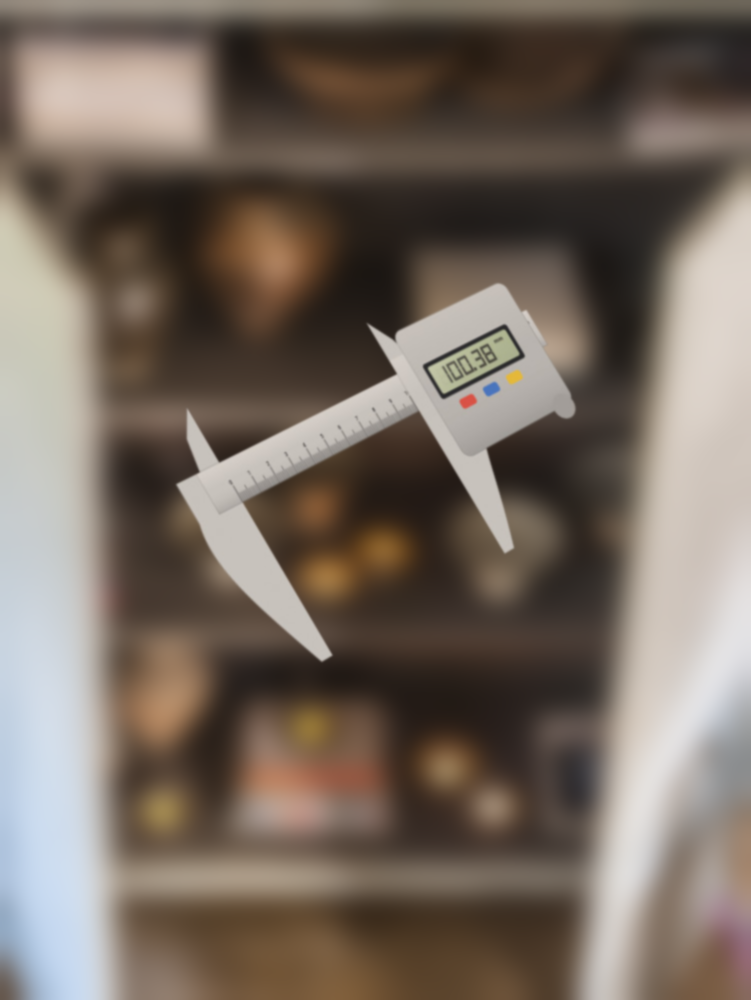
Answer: 100.38 mm
